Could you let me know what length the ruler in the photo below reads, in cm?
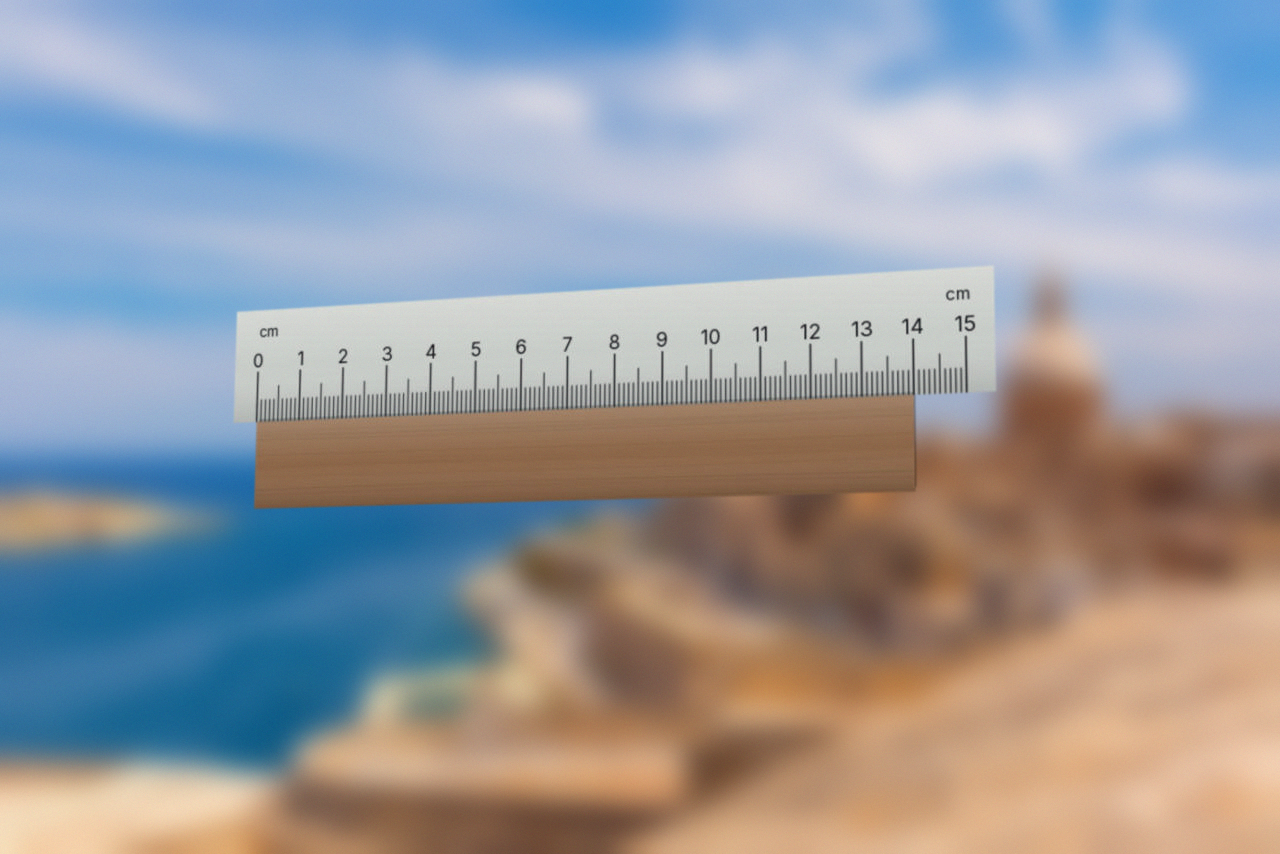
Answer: 14 cm
